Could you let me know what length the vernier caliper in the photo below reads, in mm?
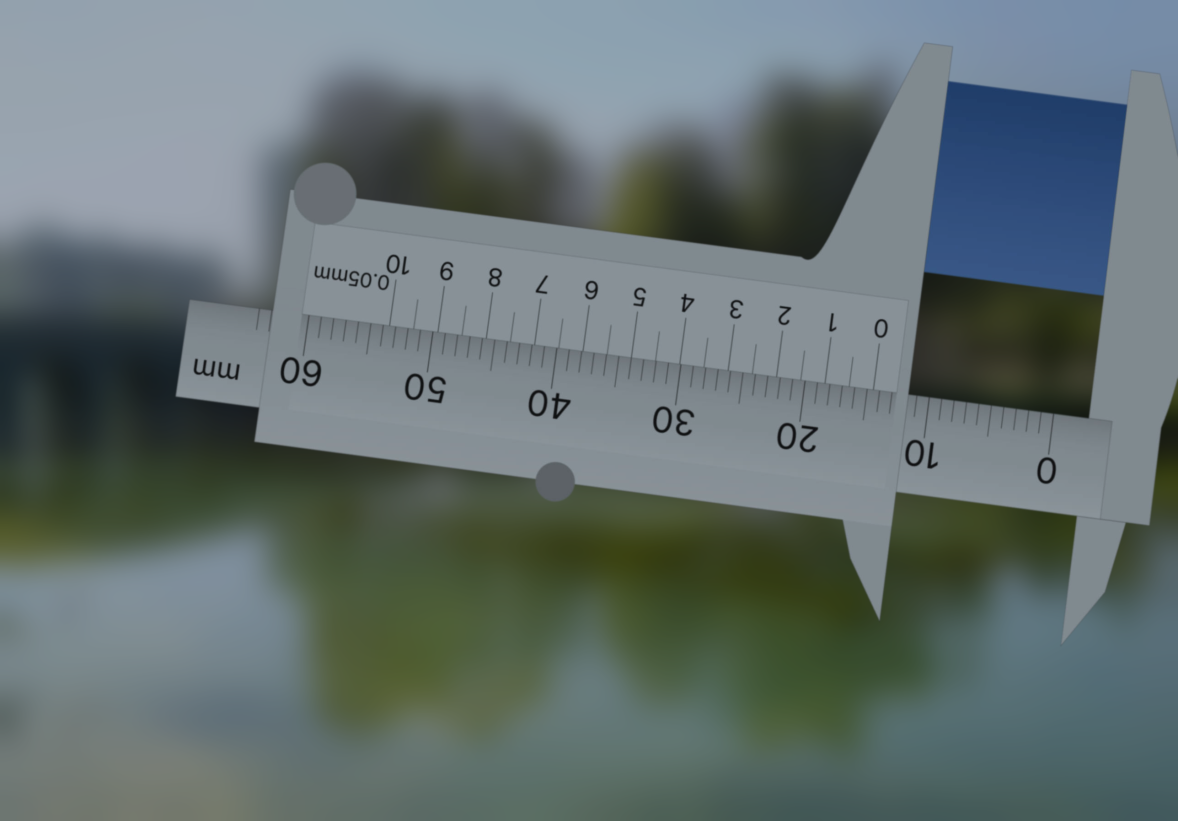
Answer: 14.5 mm
